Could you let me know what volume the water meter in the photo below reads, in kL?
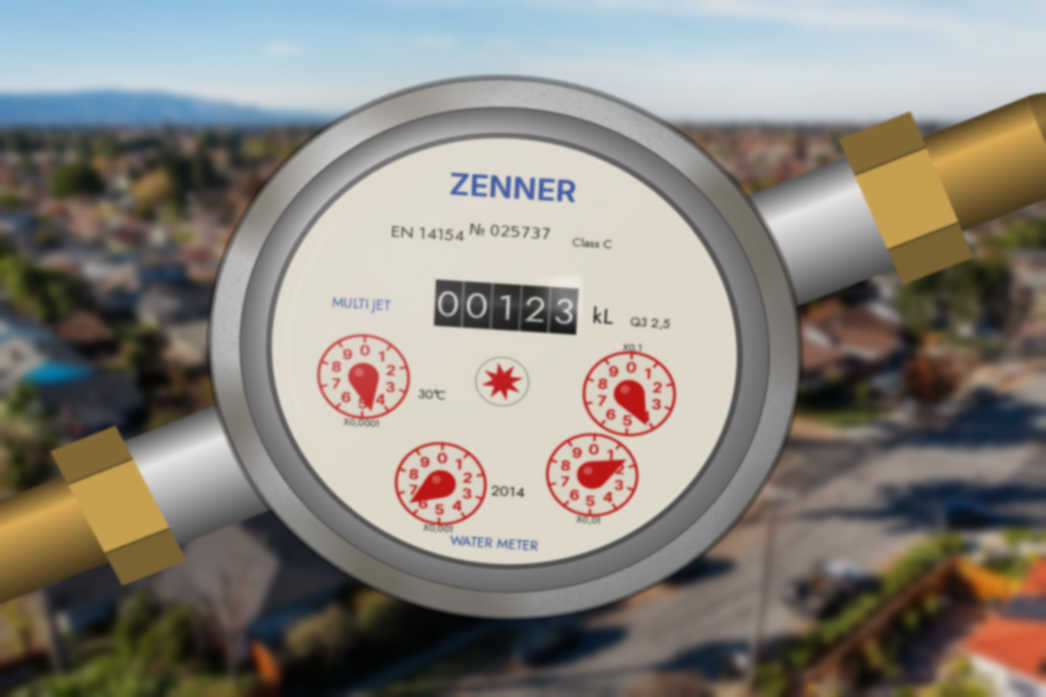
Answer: 123.4164 kL
